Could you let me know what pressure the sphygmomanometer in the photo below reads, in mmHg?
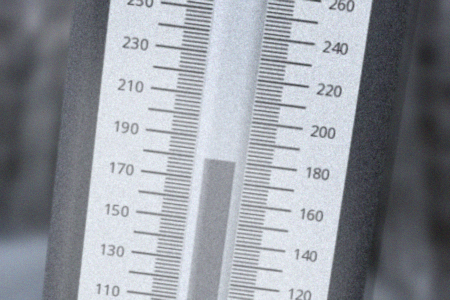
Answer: 180 mmHg
